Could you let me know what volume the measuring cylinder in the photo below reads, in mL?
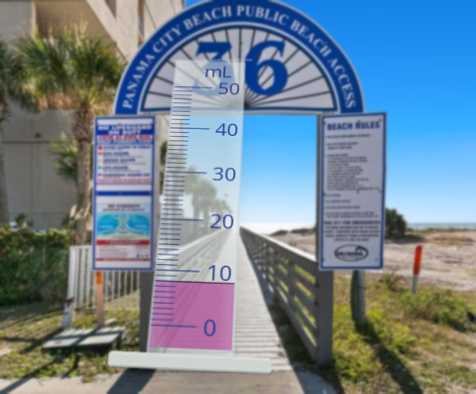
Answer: 8 mL
